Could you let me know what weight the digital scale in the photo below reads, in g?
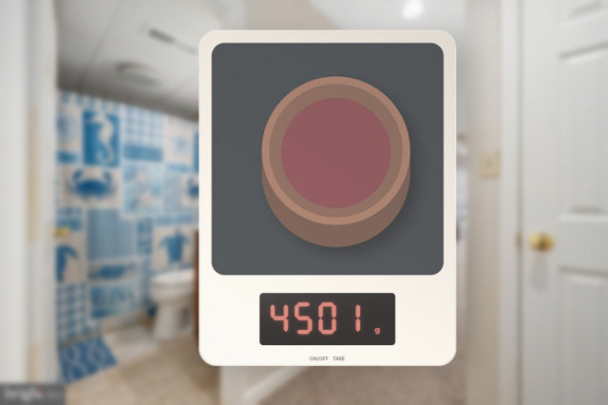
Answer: 4501 g
